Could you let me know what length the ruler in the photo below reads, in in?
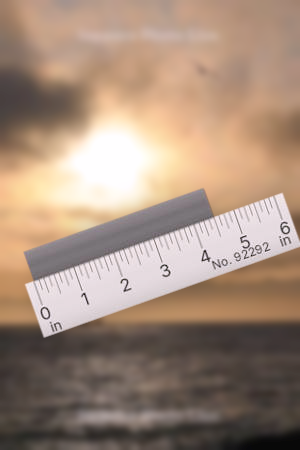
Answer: 4.5 in
